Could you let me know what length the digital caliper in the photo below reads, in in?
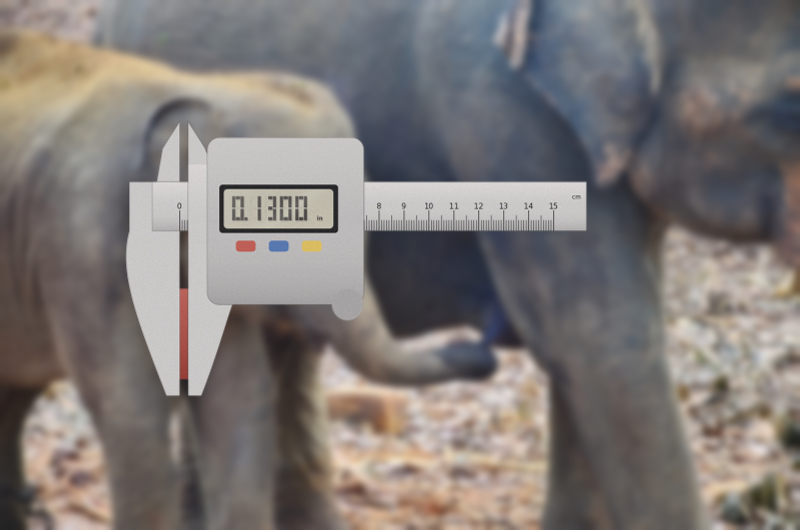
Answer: 0.1300 in
